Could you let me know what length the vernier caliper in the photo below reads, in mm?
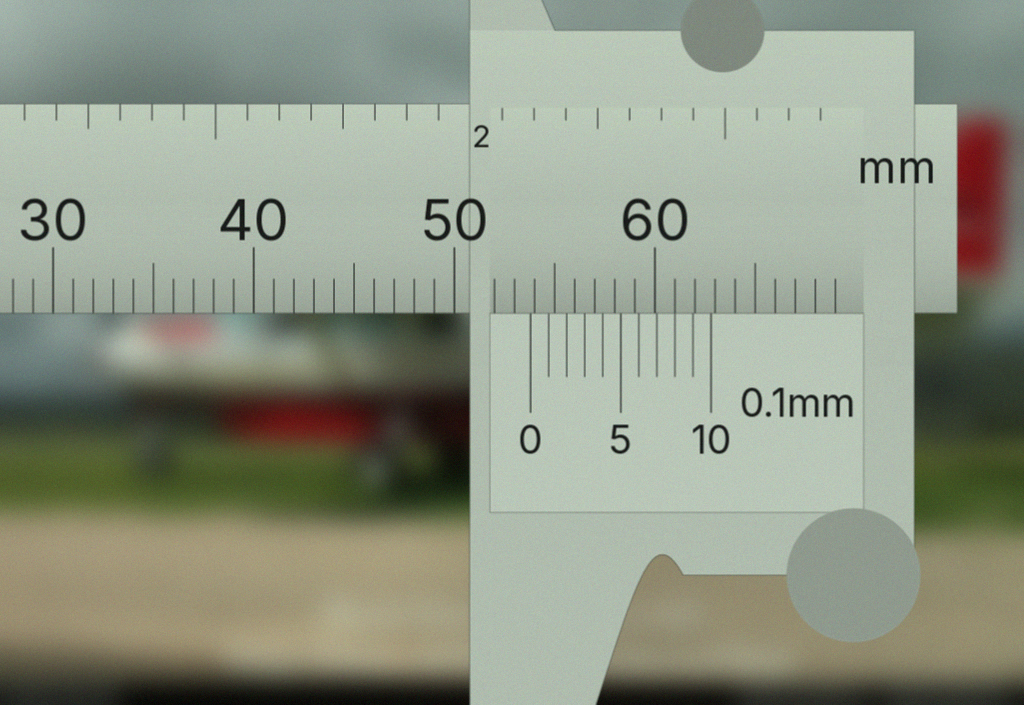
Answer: 53.8 mm
